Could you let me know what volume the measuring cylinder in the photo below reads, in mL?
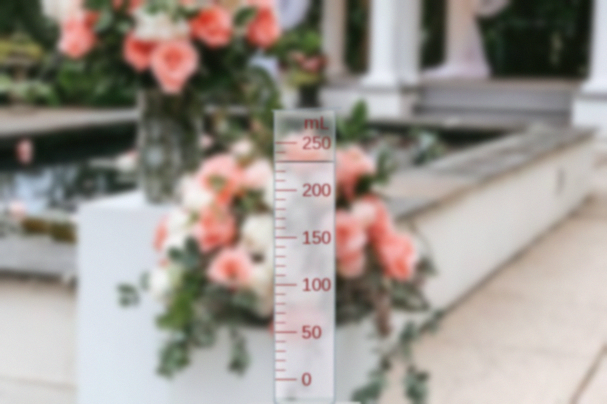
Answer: 230 mL
